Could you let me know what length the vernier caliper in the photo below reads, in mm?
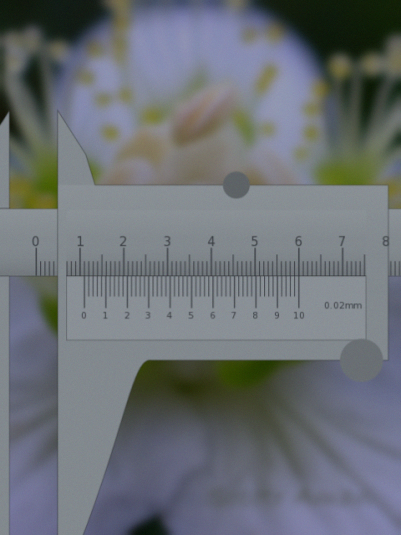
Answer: 11.0 mm
